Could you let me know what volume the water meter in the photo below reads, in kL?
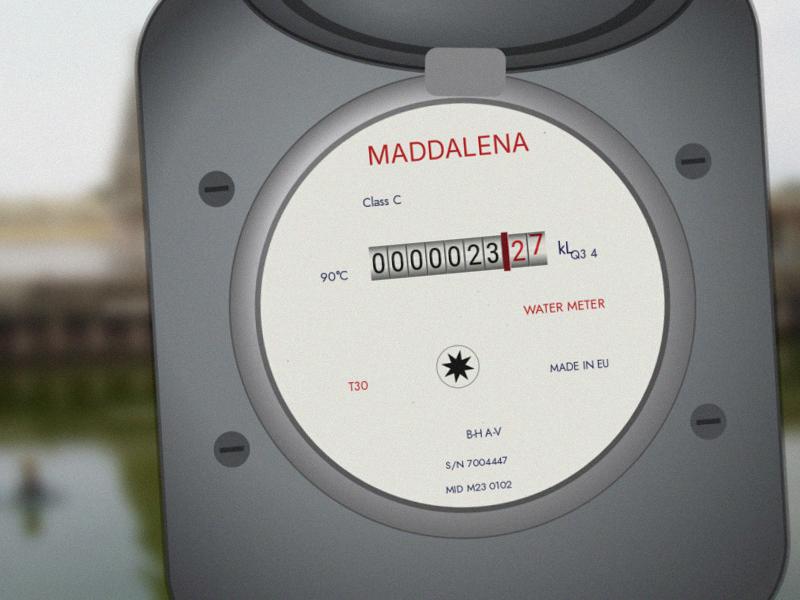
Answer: 23.27 kL
